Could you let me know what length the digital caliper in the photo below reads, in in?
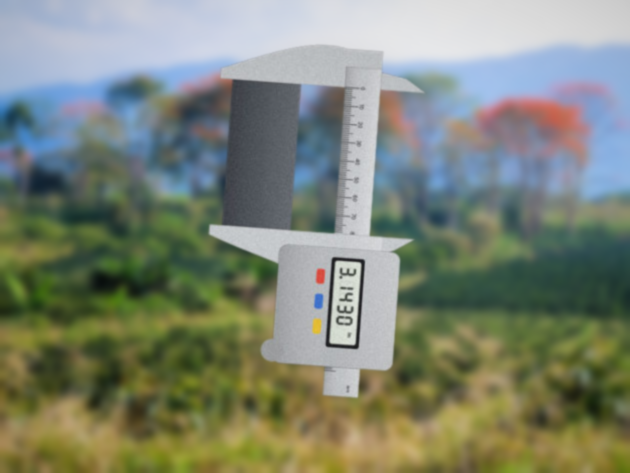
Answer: 3.1430 in
